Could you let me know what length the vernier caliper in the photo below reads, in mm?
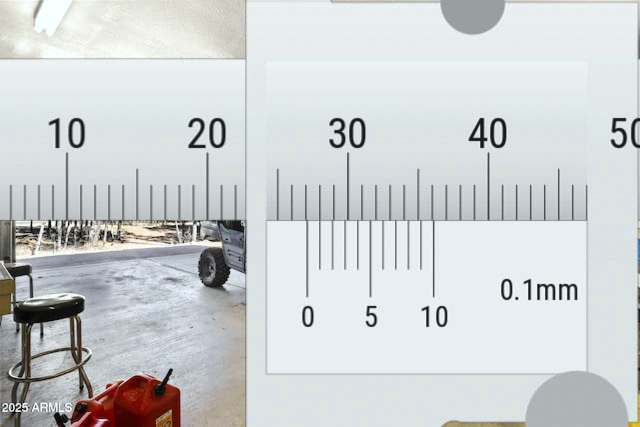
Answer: 27.1 mm
